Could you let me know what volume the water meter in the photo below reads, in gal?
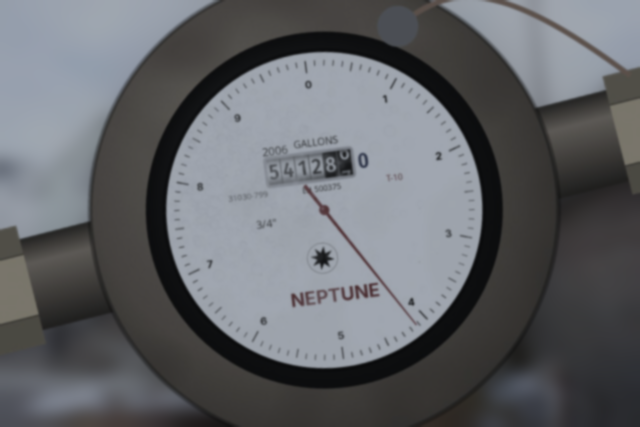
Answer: 5412864.1 gal
